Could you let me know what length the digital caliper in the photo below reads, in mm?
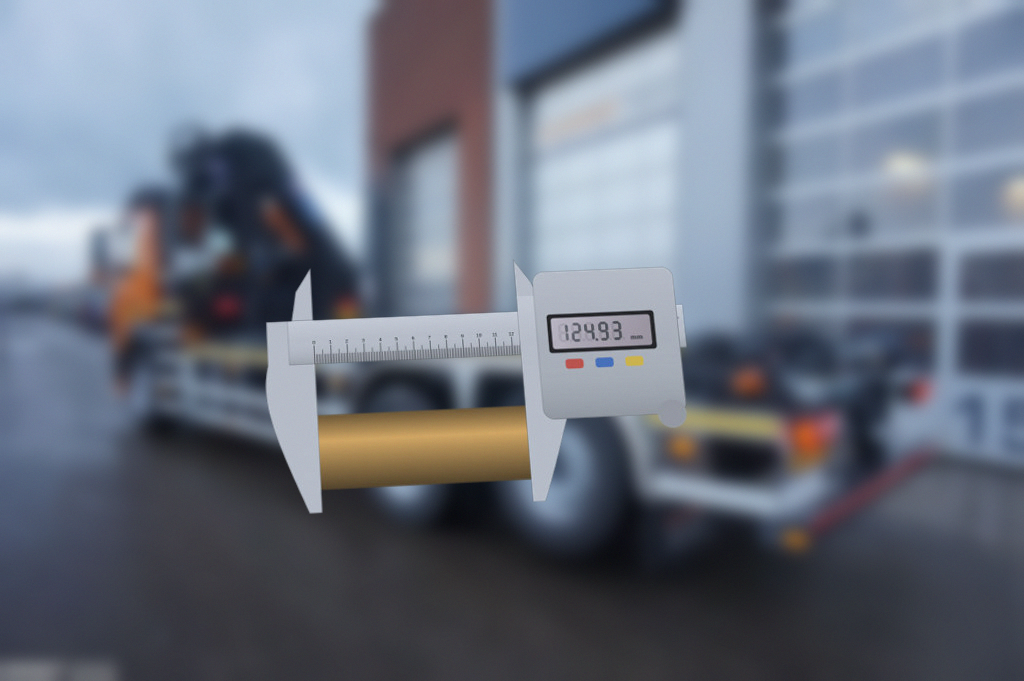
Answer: 124.93 mm
